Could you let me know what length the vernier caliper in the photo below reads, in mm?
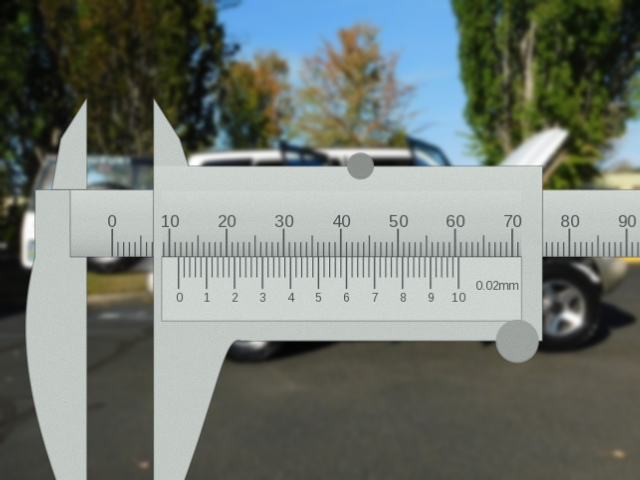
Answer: 11.6 mm
